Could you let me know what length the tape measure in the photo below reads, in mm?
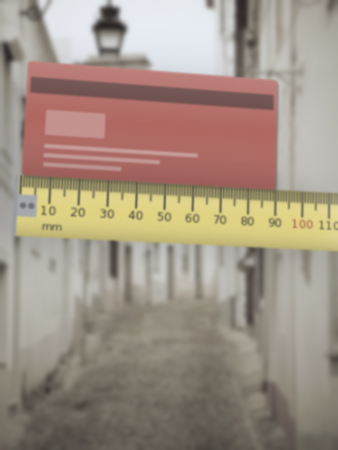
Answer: 90 mm
